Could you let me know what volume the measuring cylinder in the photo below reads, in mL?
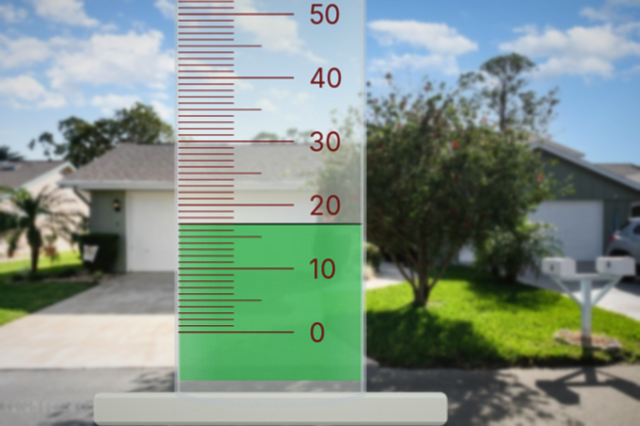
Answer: 17 mL
